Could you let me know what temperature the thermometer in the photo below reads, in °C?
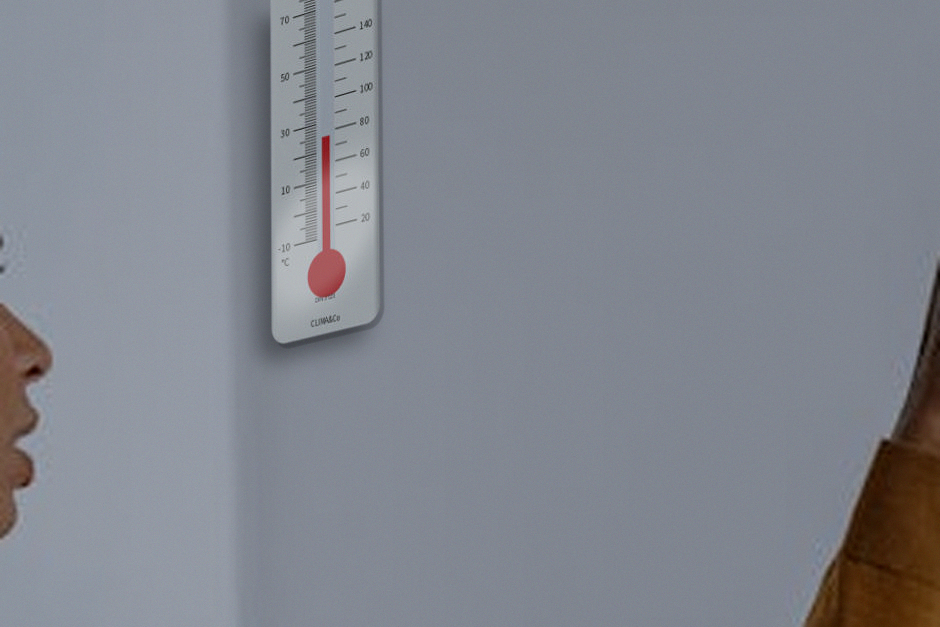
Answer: 25 °C
